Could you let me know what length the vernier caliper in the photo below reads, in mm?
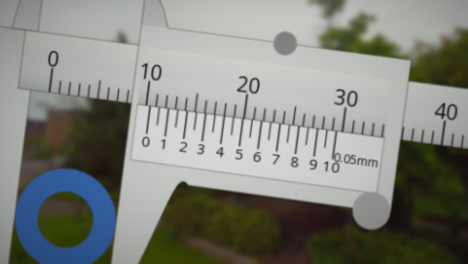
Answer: 10.4 mm
